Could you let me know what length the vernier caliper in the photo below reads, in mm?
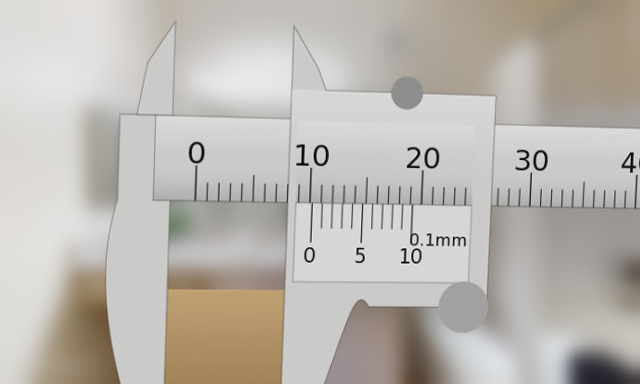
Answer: 10.2 mm
